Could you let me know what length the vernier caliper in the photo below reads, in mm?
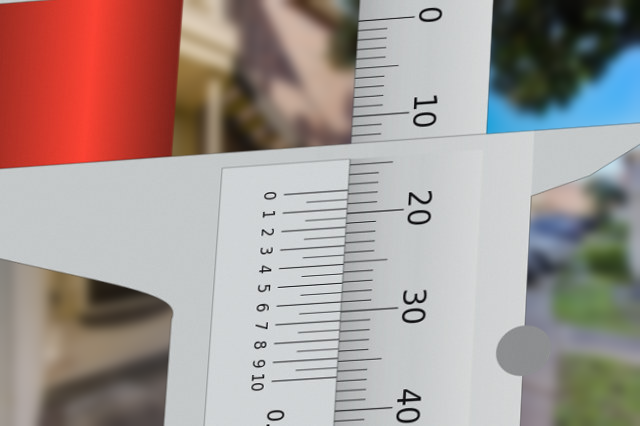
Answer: 17.6 mm
